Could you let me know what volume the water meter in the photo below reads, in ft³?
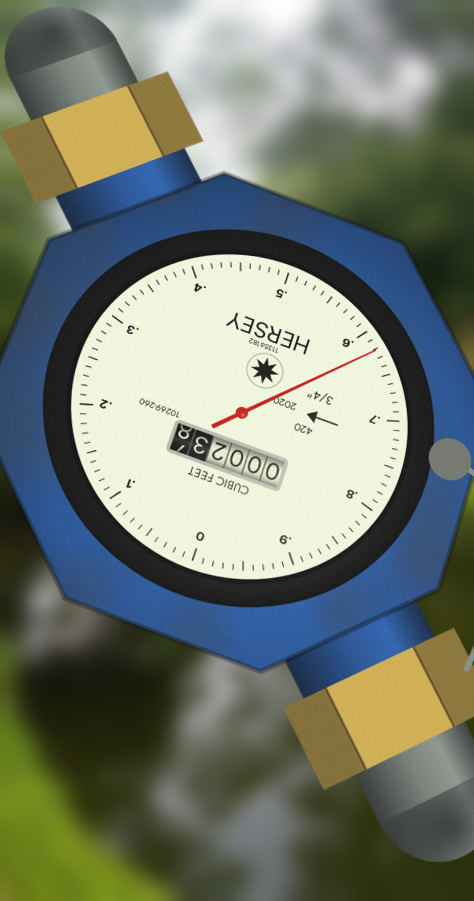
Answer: 237.62 ft³
